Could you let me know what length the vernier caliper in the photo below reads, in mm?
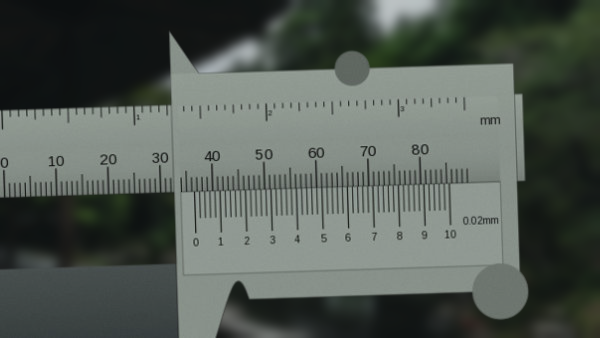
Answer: 36.5 mm
